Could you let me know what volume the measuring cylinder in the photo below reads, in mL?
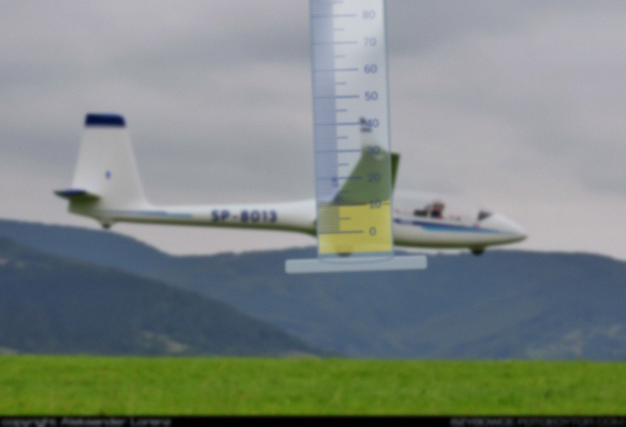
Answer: 10 mL
